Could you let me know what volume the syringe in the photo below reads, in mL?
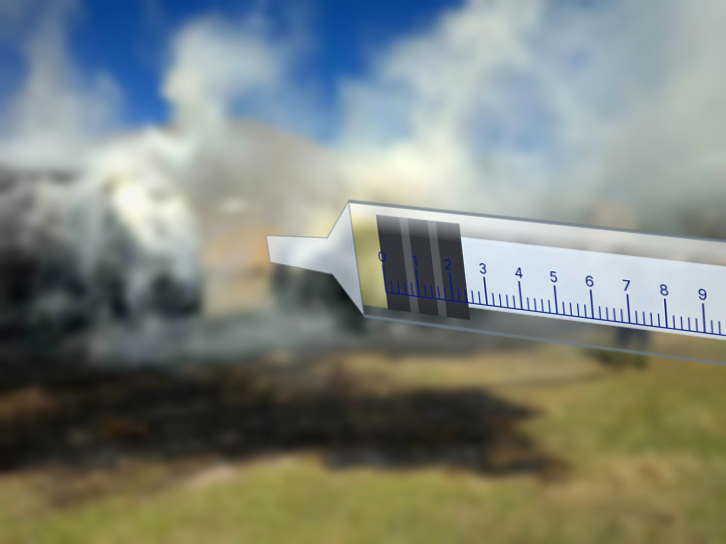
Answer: 0 mL
